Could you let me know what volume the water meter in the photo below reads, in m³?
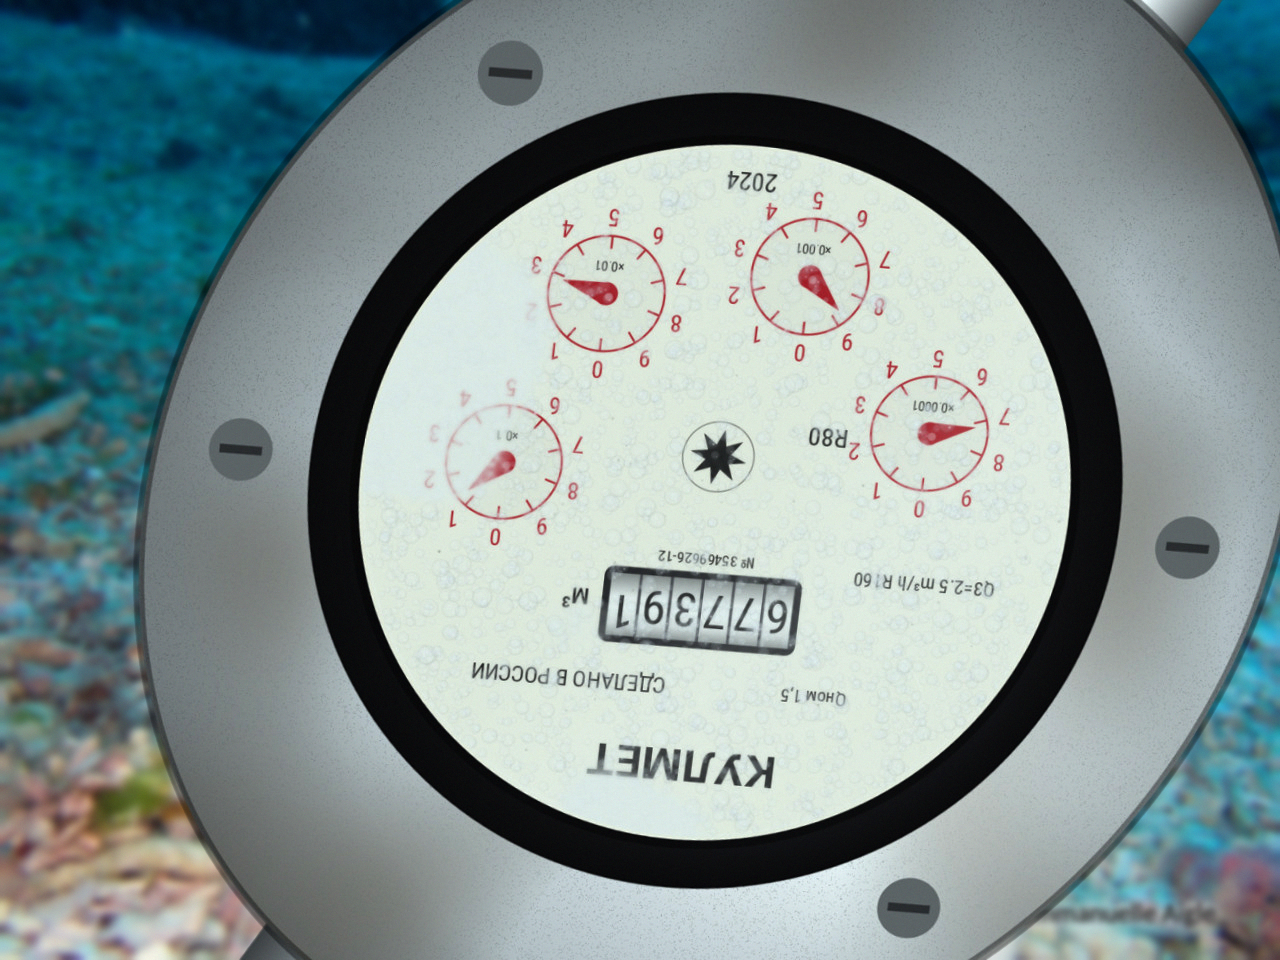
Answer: 677391.1287 m³
